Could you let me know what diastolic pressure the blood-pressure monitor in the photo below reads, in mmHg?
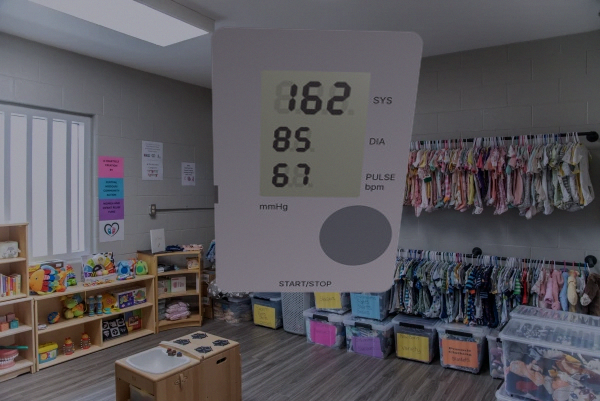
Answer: 85 mmHg
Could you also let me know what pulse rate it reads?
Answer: 67 bpm
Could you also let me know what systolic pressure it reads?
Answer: 162 mmHg
